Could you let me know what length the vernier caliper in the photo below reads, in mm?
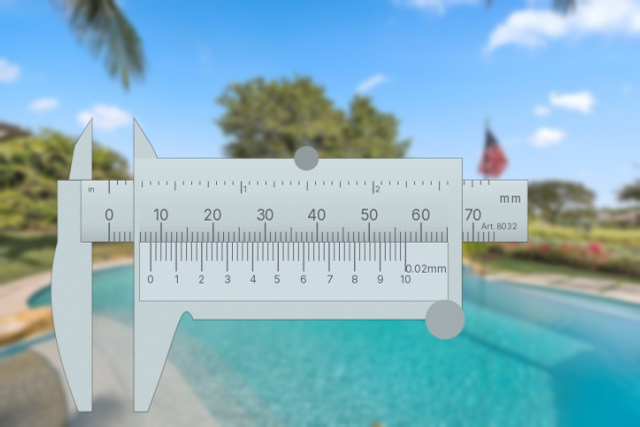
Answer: 8.0 mm
